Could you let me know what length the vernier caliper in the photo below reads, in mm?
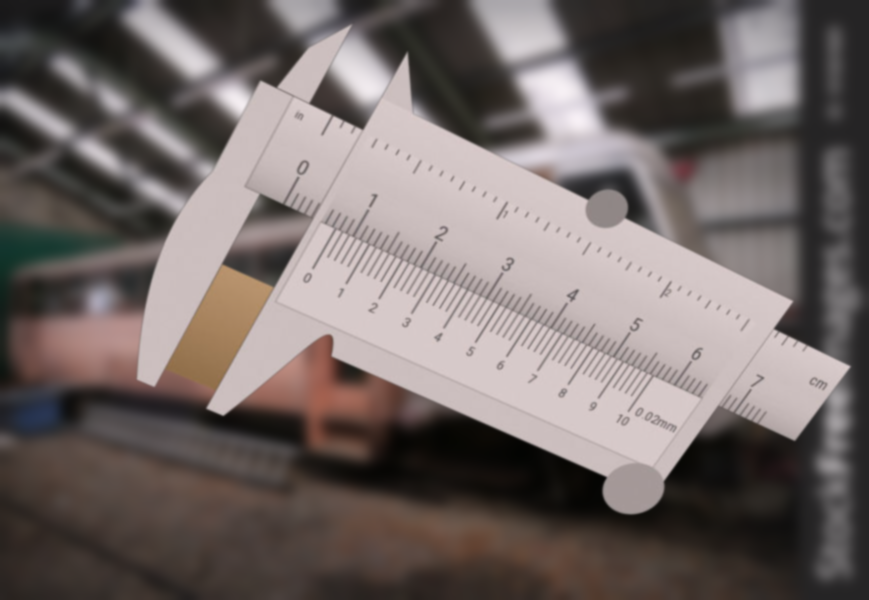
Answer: 7.5 mm
